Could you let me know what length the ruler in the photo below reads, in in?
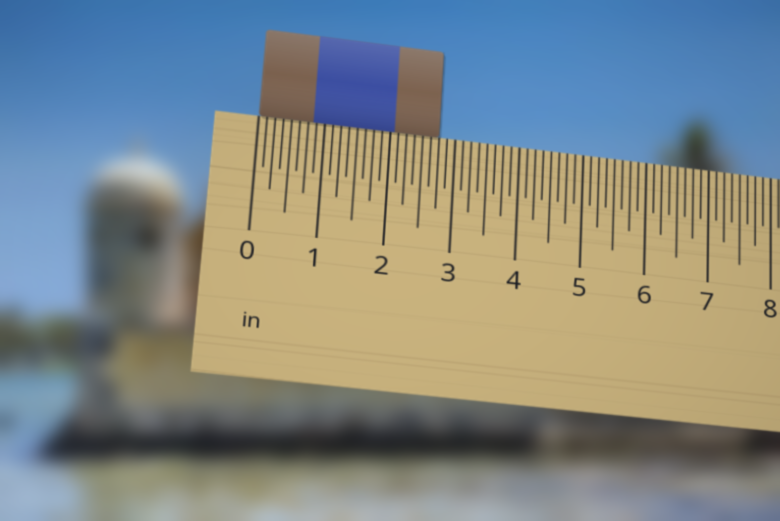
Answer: 2.75 in
